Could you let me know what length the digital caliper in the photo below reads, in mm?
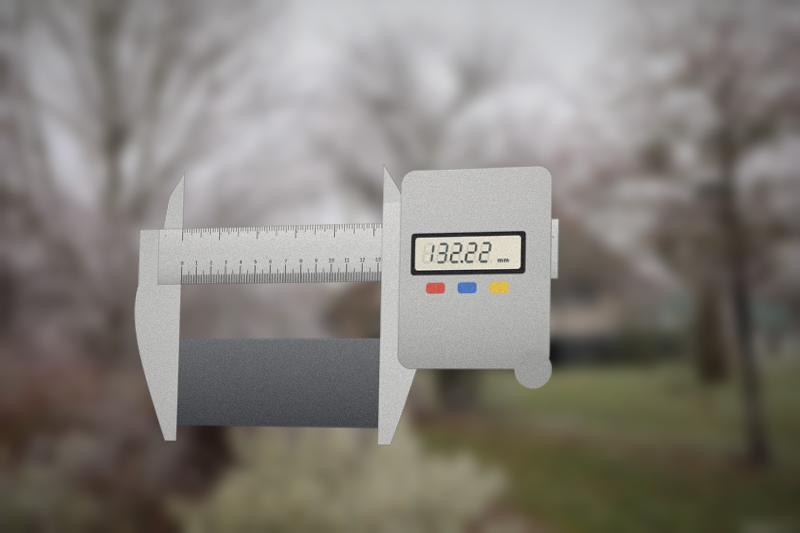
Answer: 132.22 mm
